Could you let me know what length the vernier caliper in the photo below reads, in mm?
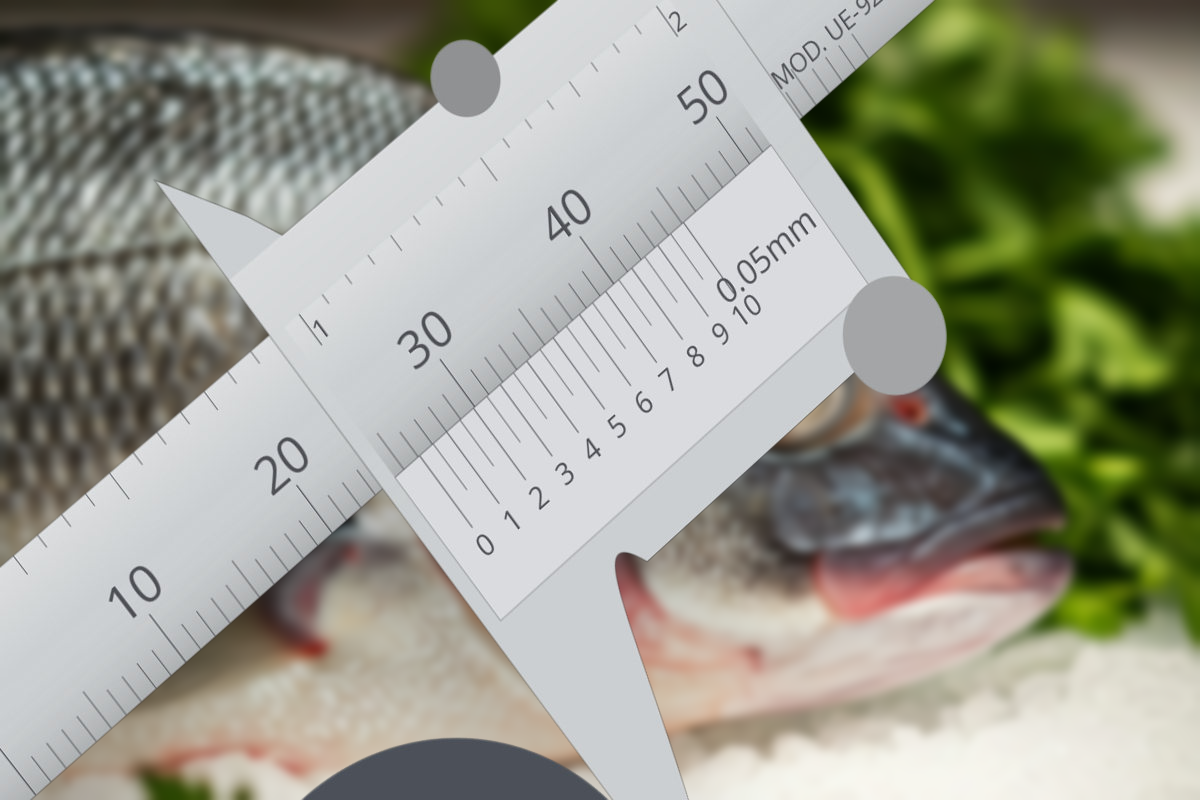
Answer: 26.1 mm
